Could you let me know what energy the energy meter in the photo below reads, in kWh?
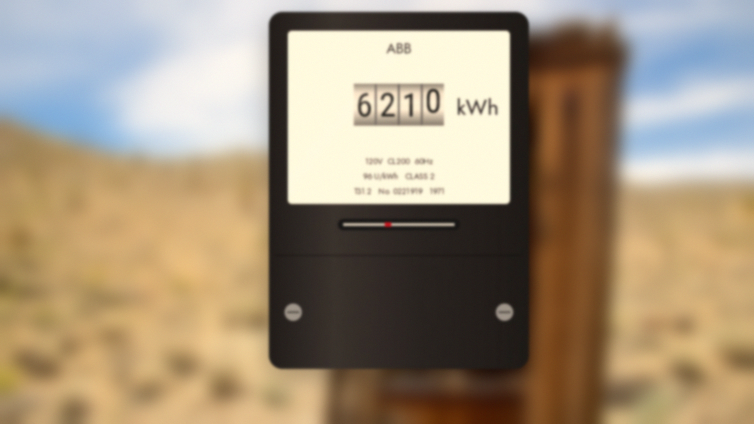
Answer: 6210 kWh
